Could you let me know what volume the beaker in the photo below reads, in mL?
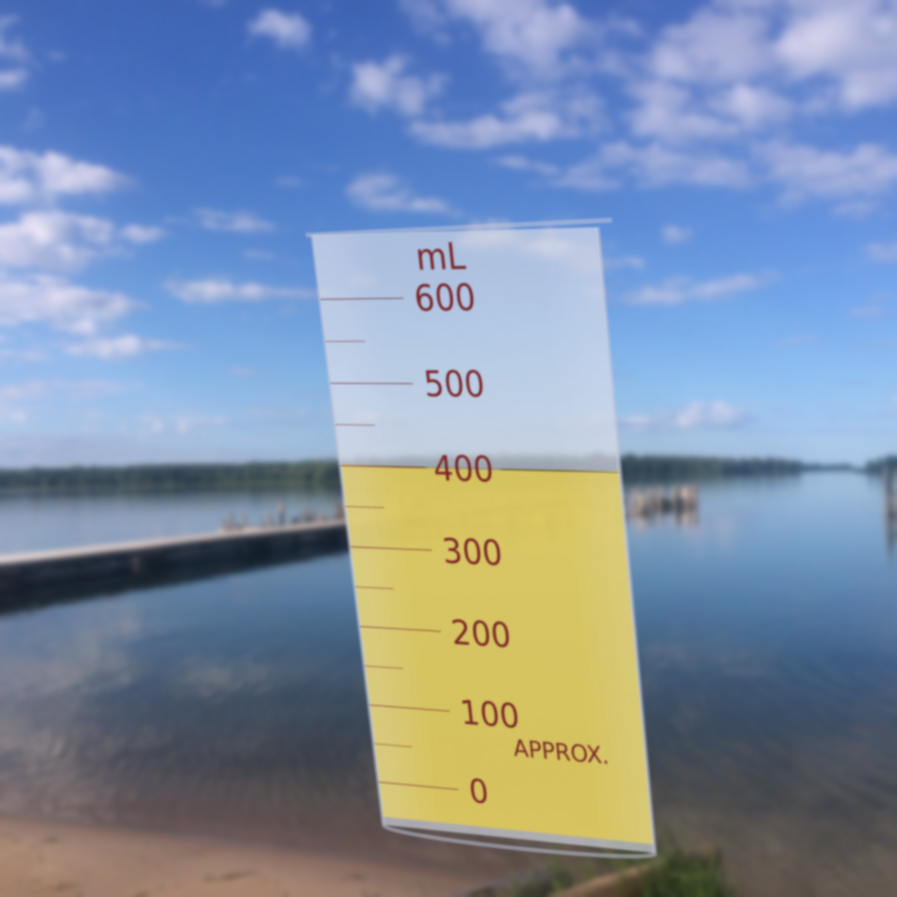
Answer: 400 mL
